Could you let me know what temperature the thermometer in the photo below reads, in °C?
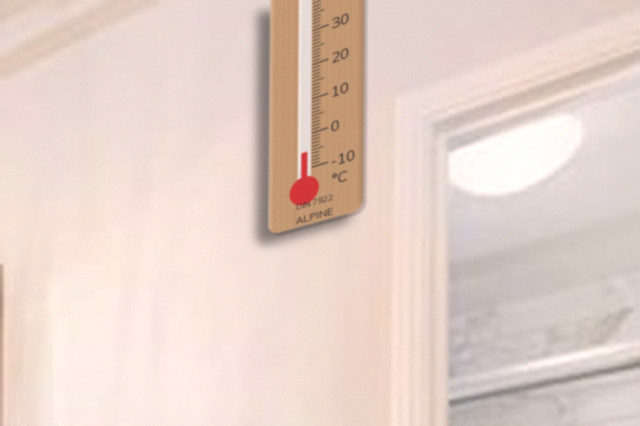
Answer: -5 °C
